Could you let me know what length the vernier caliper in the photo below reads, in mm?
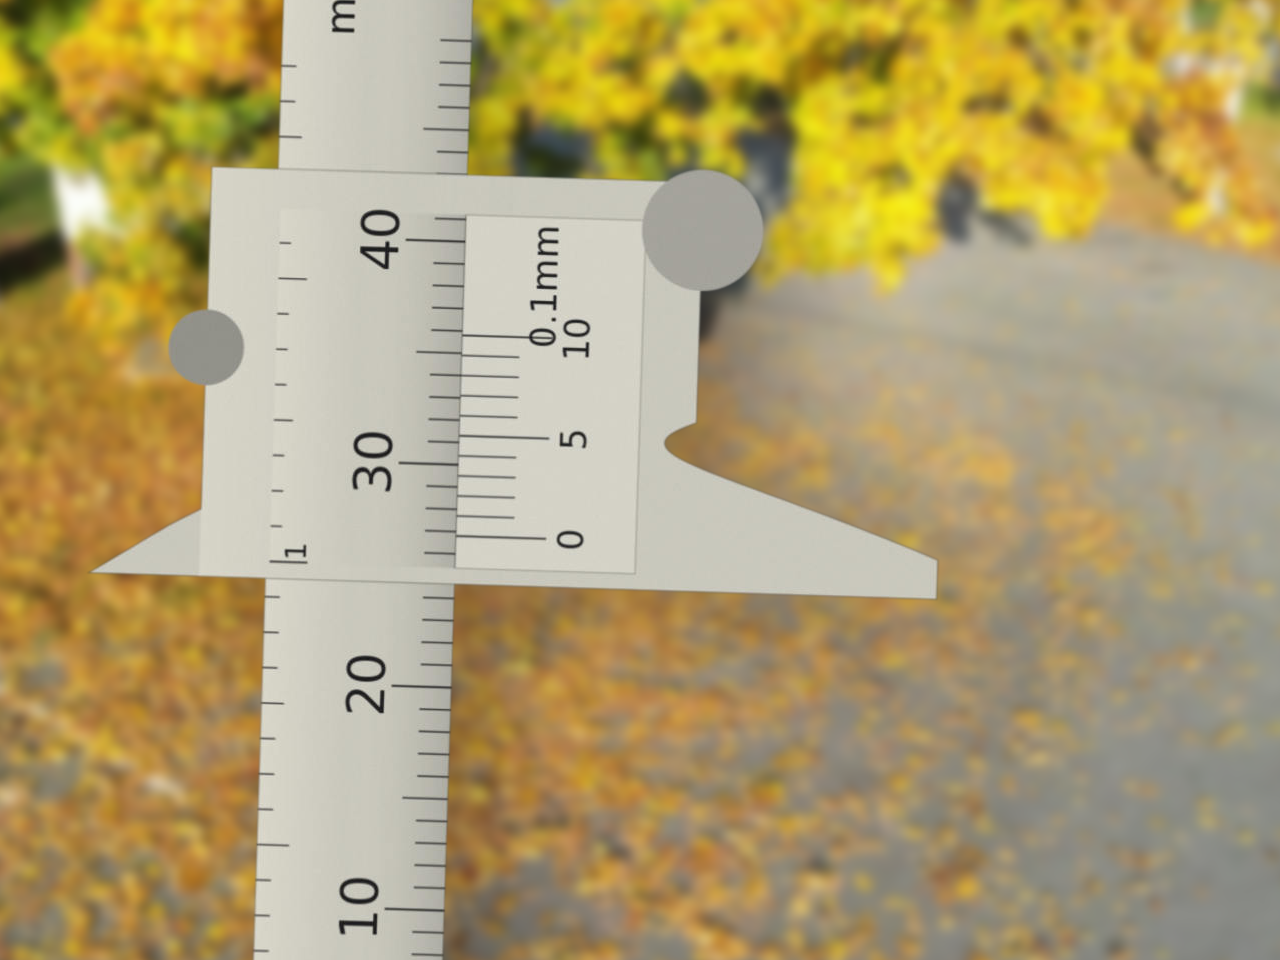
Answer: 26.8 mm
